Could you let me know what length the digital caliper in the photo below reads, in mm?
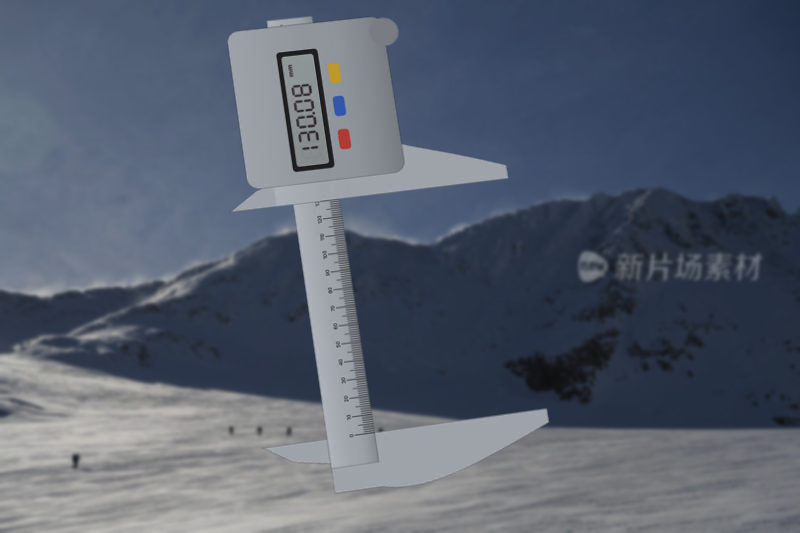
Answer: 130.08 mm
